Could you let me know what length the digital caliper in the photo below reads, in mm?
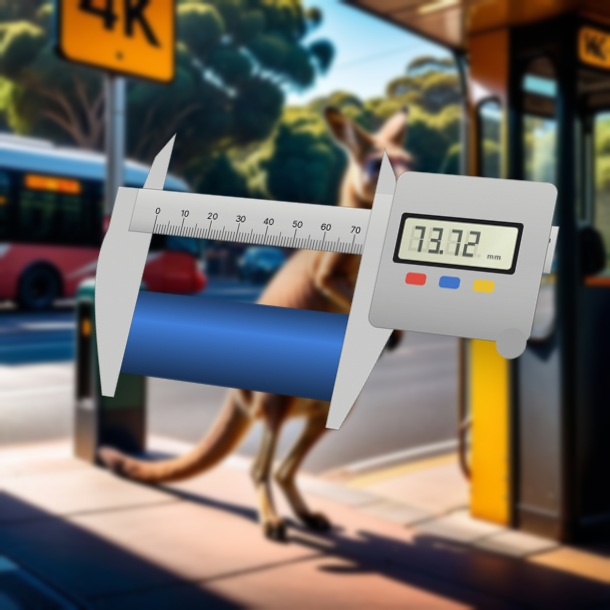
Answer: 73.72 mm
